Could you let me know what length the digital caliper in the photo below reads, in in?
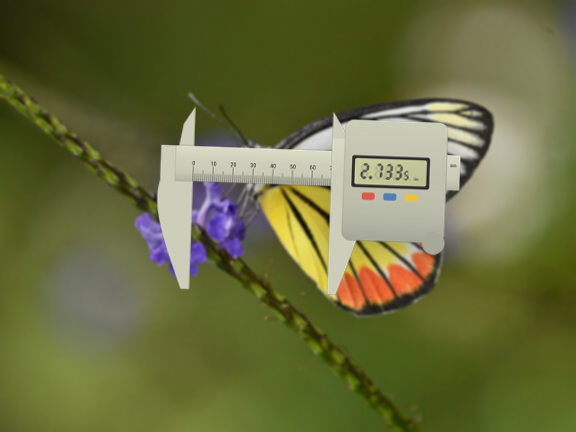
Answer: 2.7335 in
